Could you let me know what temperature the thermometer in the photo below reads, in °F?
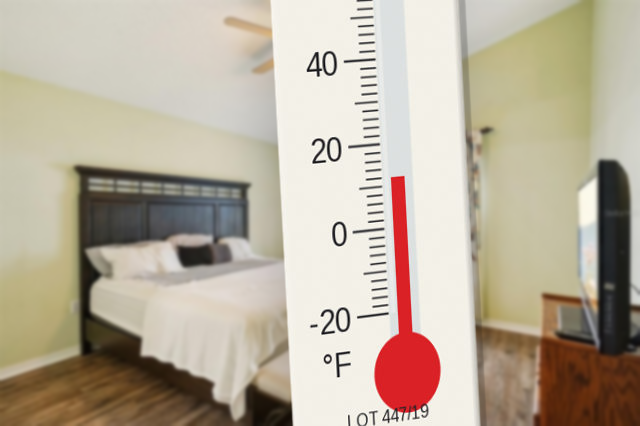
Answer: 12 °F
